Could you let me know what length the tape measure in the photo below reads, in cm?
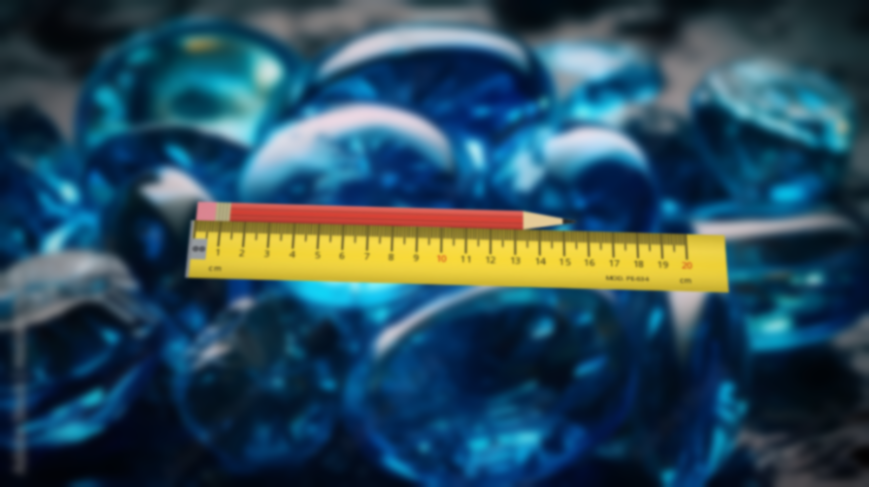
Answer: 15.5 cm
